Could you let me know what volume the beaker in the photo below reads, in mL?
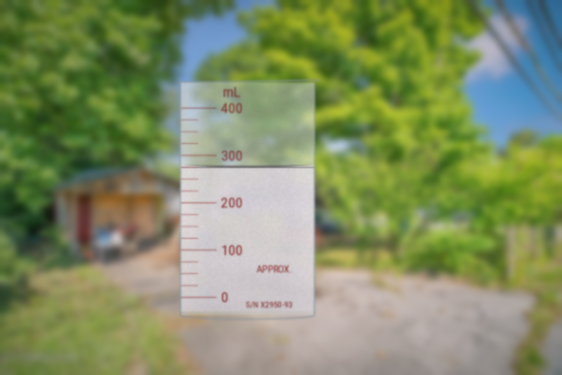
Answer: 275 mL
